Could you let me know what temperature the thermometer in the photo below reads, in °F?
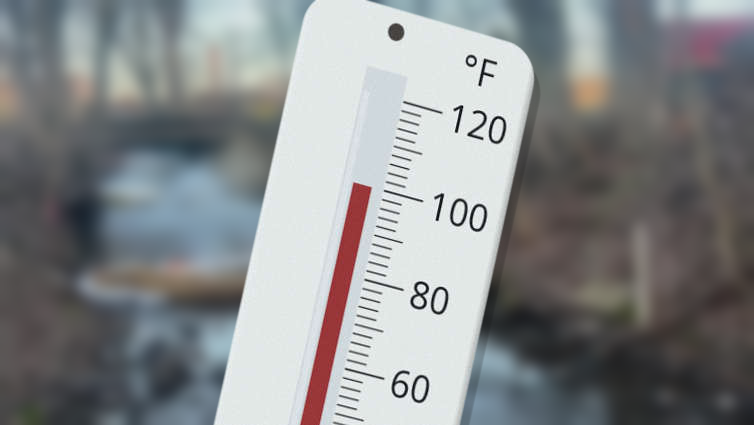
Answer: 100 °F
